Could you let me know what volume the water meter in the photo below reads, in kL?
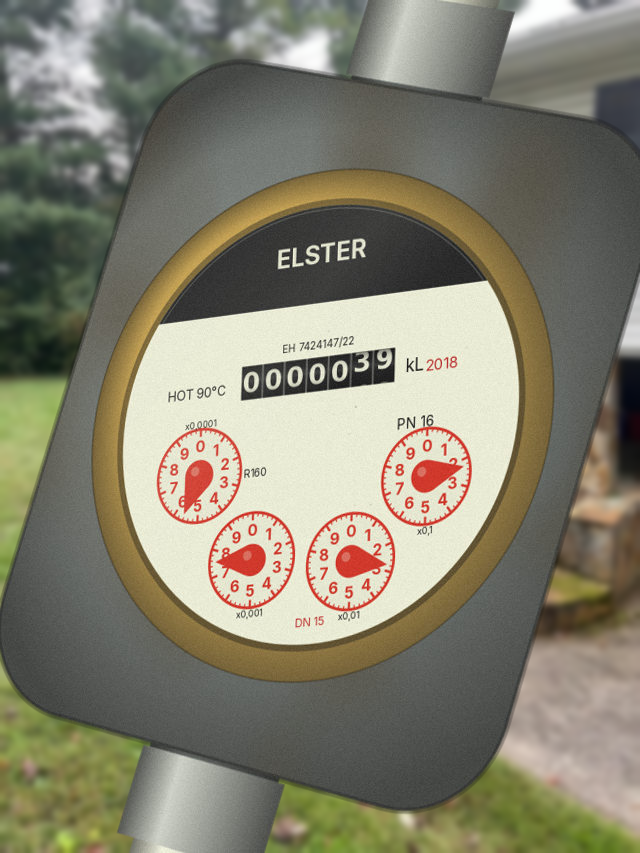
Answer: 39.2275 kL
